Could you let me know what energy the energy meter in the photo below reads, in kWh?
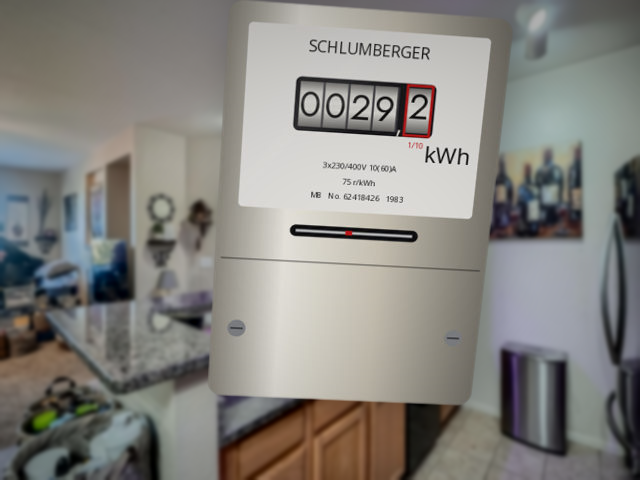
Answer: 29.2 kWh
